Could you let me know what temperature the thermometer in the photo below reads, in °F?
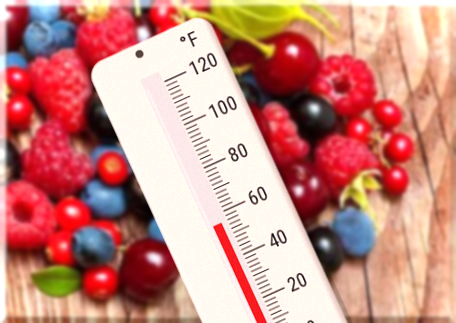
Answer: 56 °F
